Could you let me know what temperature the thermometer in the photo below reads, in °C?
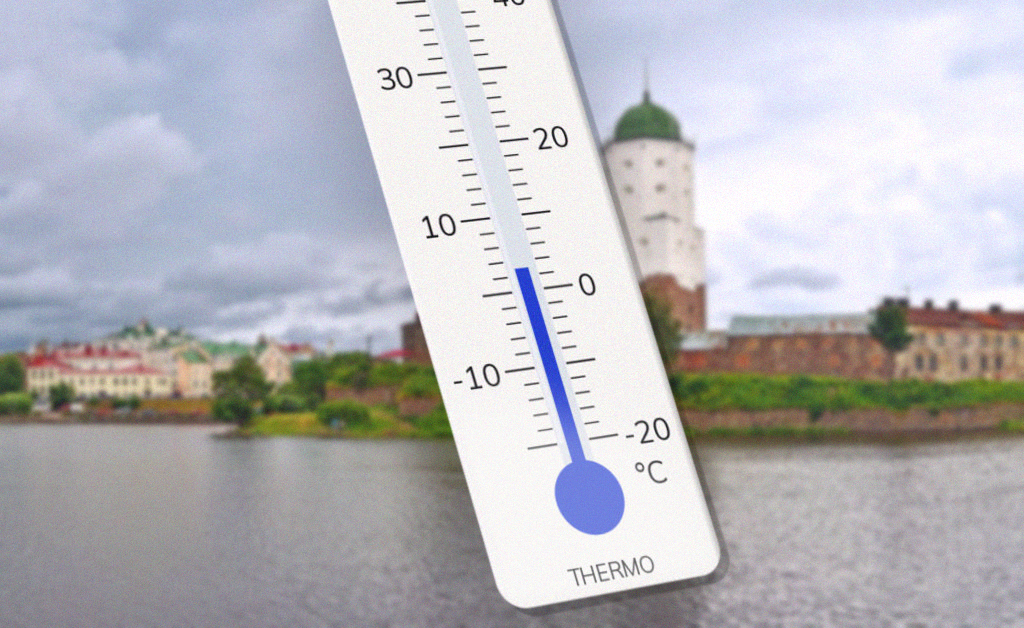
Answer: 3 °C
